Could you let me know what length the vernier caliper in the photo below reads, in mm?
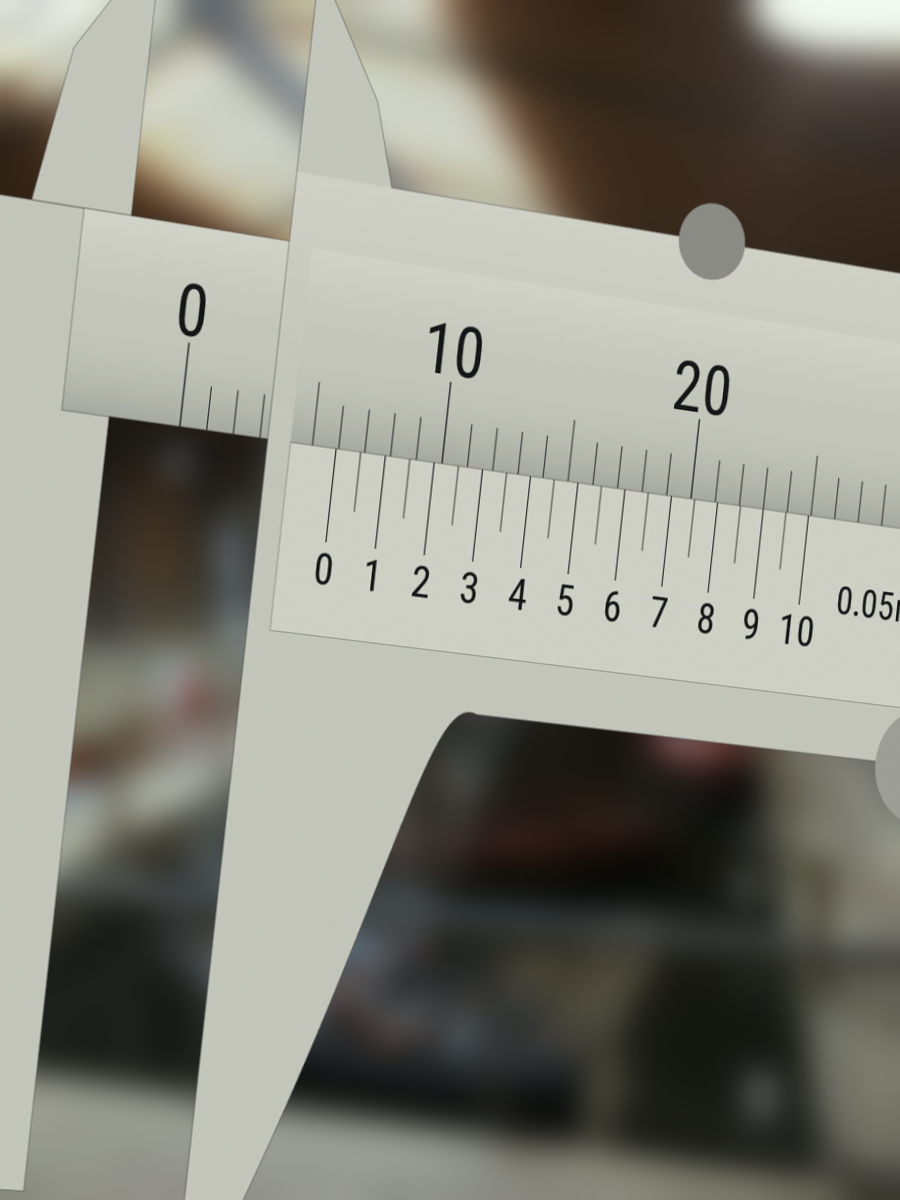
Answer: 5.9 mm
